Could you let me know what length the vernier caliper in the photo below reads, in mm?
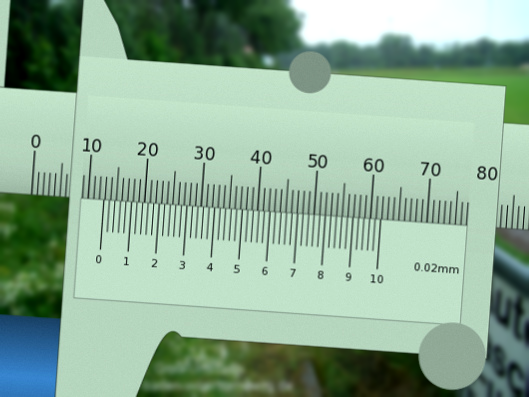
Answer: 12.8 mm
